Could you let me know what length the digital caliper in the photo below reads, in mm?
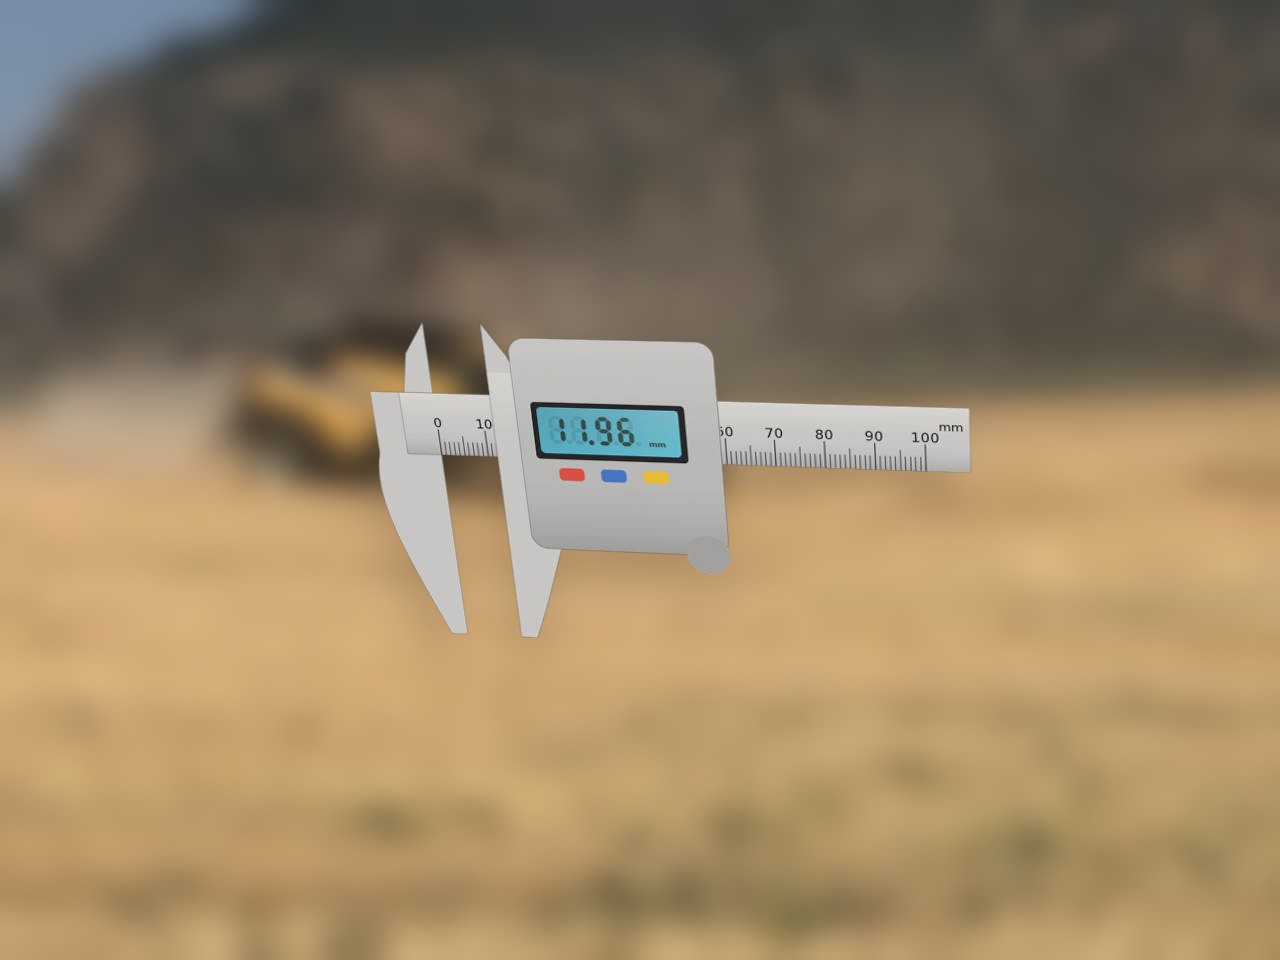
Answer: 11.96 mm
